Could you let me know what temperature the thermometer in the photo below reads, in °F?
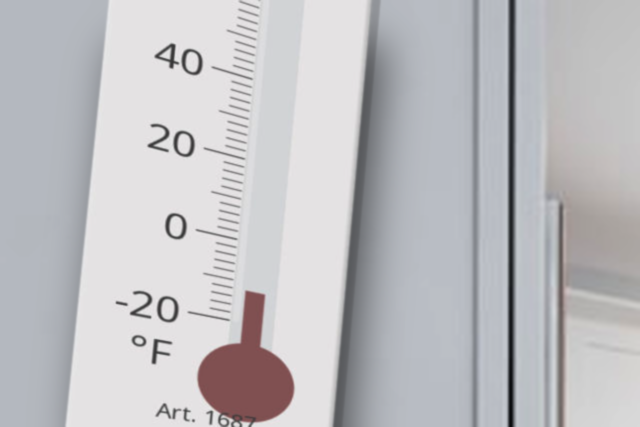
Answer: -12 °F
